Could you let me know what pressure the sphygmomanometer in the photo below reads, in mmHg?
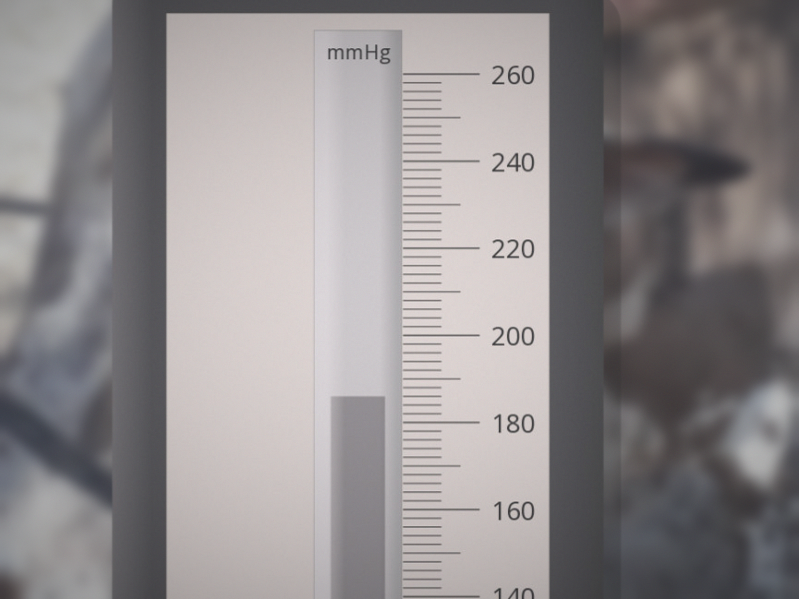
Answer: 186 mmHg
